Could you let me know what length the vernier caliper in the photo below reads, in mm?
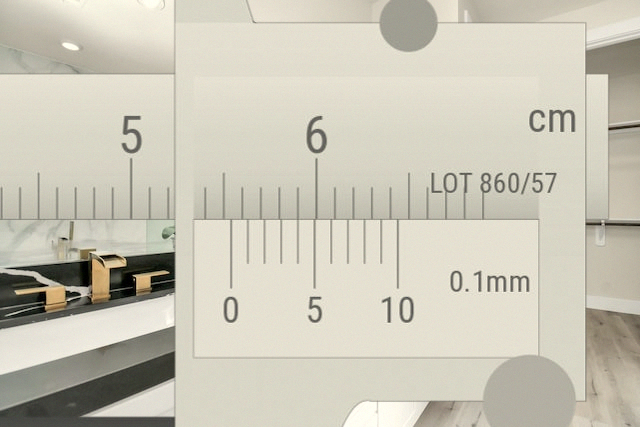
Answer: 55.4 mm
